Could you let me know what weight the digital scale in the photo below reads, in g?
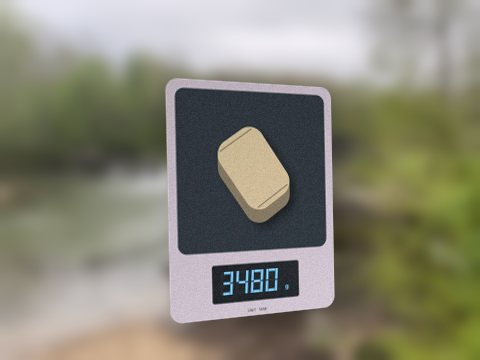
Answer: 3480 g
